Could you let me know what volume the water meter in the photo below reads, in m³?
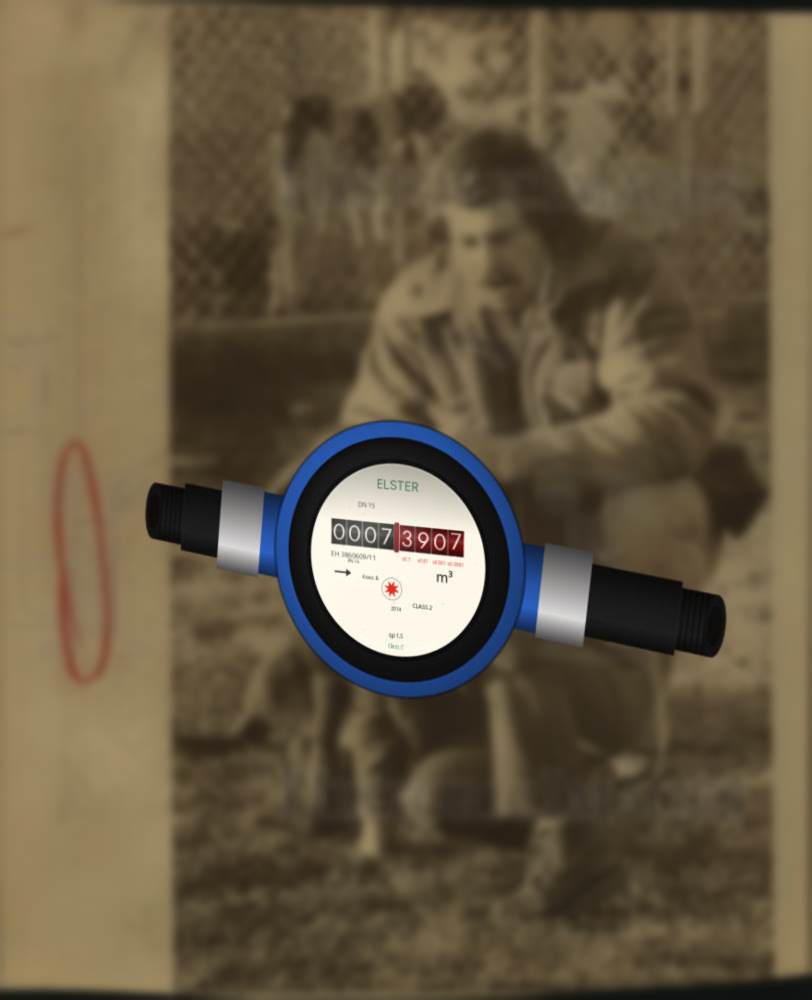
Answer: 7.3907 m³
